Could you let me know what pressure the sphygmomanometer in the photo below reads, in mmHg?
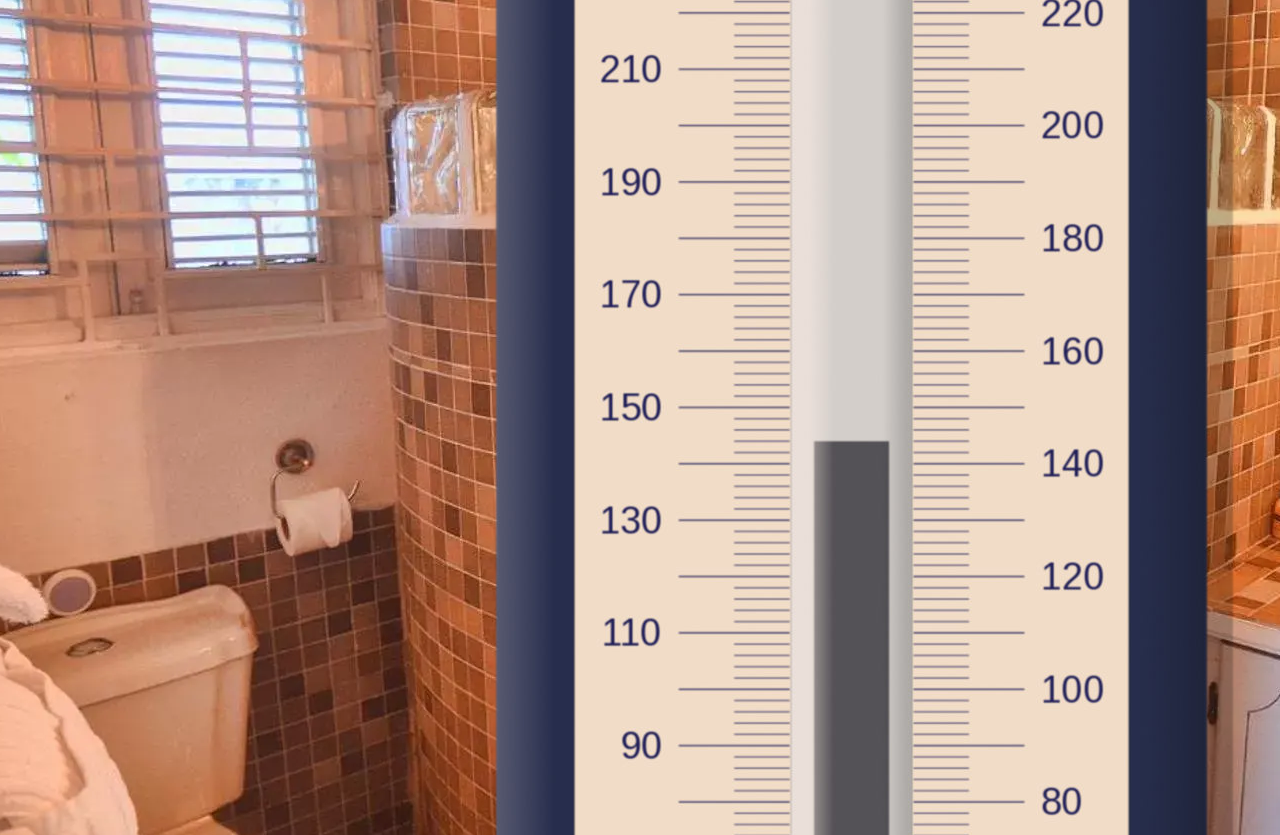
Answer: 144 mmHg
